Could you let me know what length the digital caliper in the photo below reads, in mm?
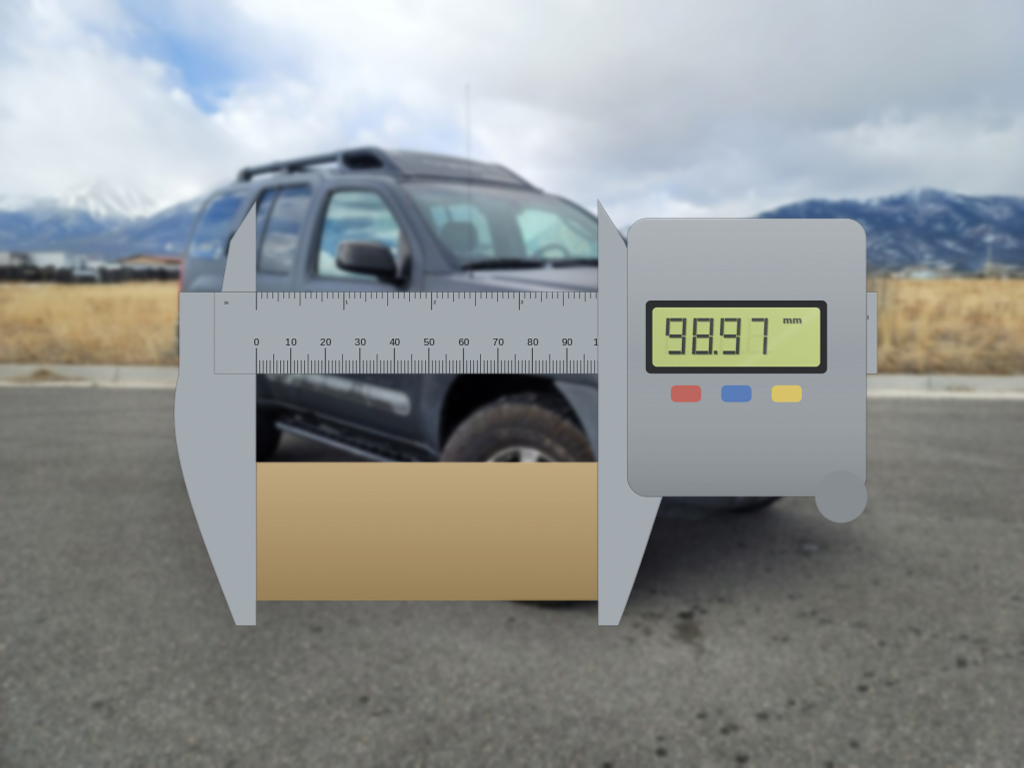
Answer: 98.97 mm
